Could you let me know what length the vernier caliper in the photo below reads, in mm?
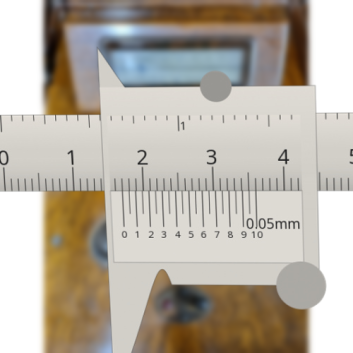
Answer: 17.0 mm
